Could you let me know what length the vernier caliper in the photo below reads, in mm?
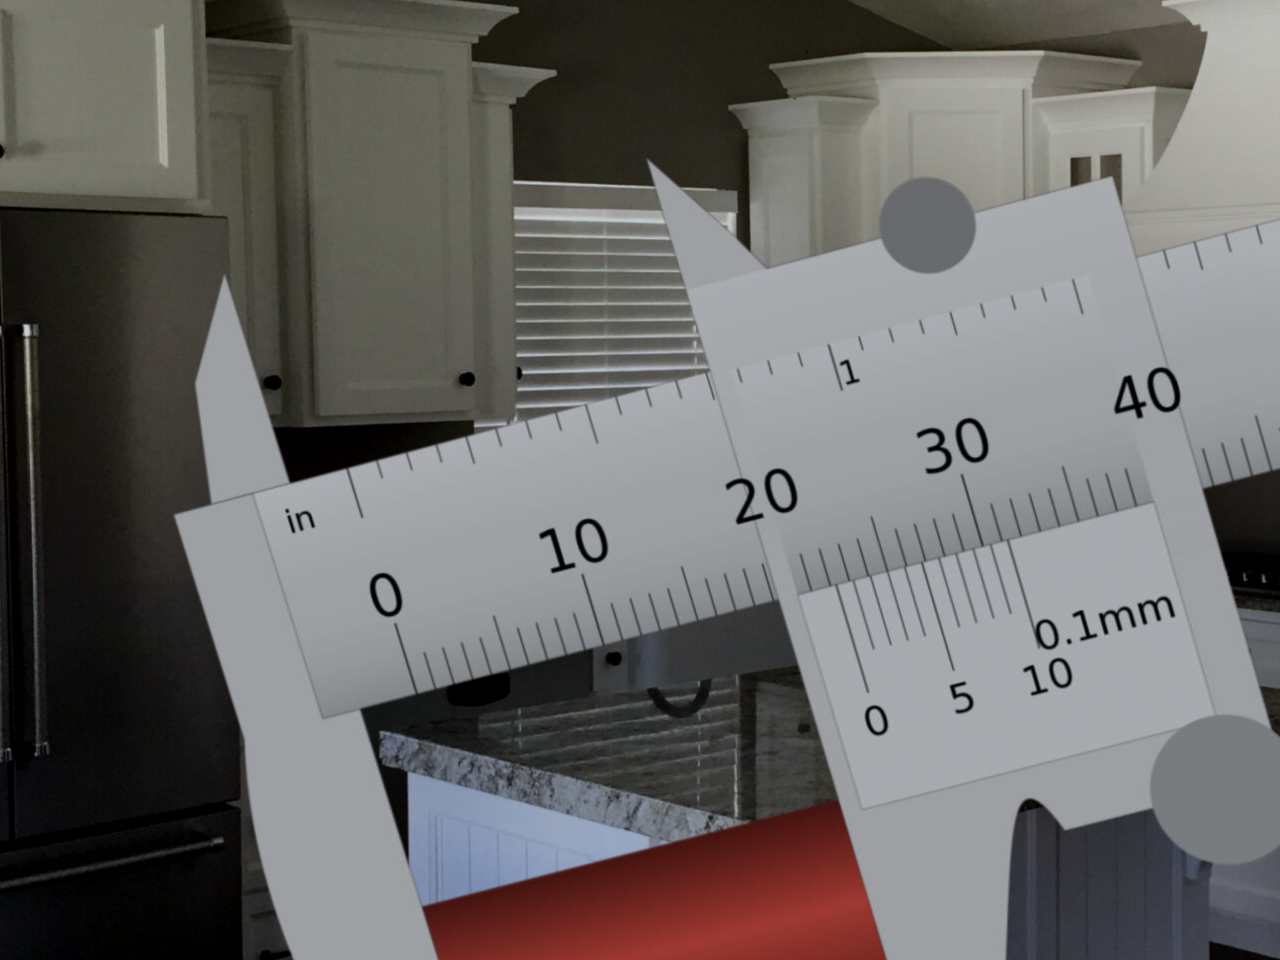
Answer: 22.3 mm
